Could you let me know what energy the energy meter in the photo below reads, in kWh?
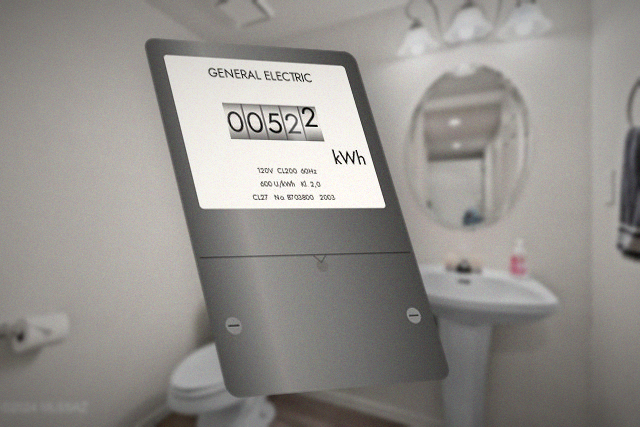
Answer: 522 kWh
